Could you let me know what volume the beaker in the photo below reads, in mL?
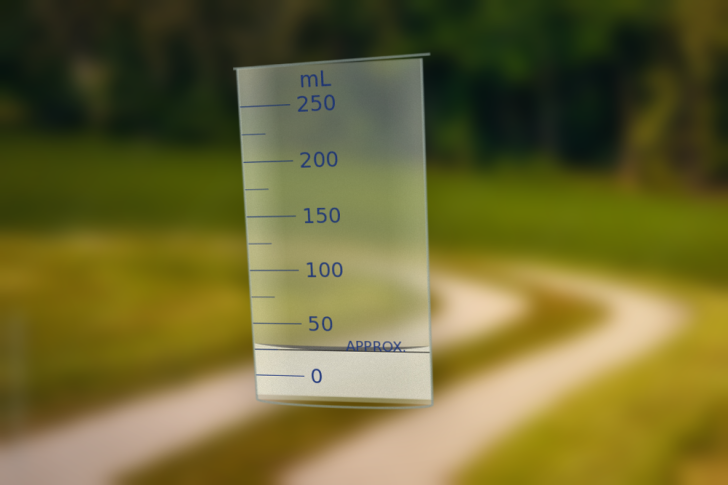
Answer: 25 mL
